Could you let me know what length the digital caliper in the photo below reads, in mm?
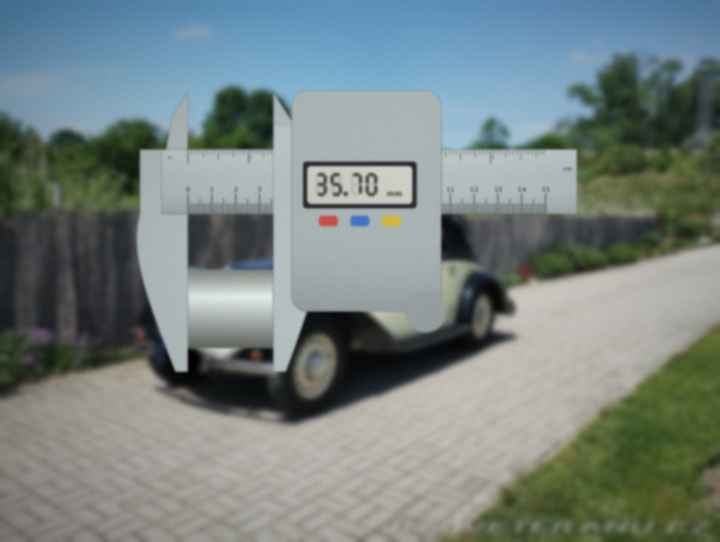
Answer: 35.70 mm
